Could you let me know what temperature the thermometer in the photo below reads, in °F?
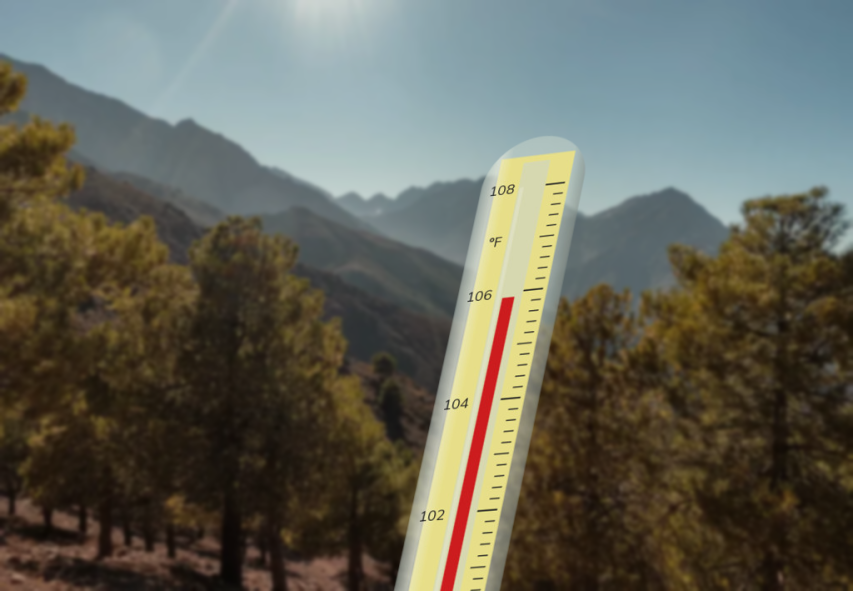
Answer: 105.9 °F
